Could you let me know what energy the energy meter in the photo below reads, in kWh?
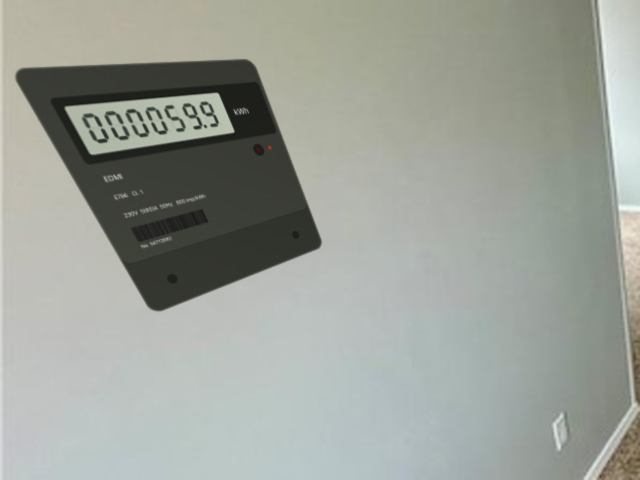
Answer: 59.9 kWh
